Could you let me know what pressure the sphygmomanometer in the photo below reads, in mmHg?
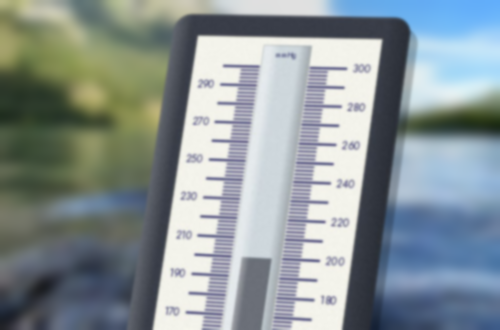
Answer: 200 mmHg
